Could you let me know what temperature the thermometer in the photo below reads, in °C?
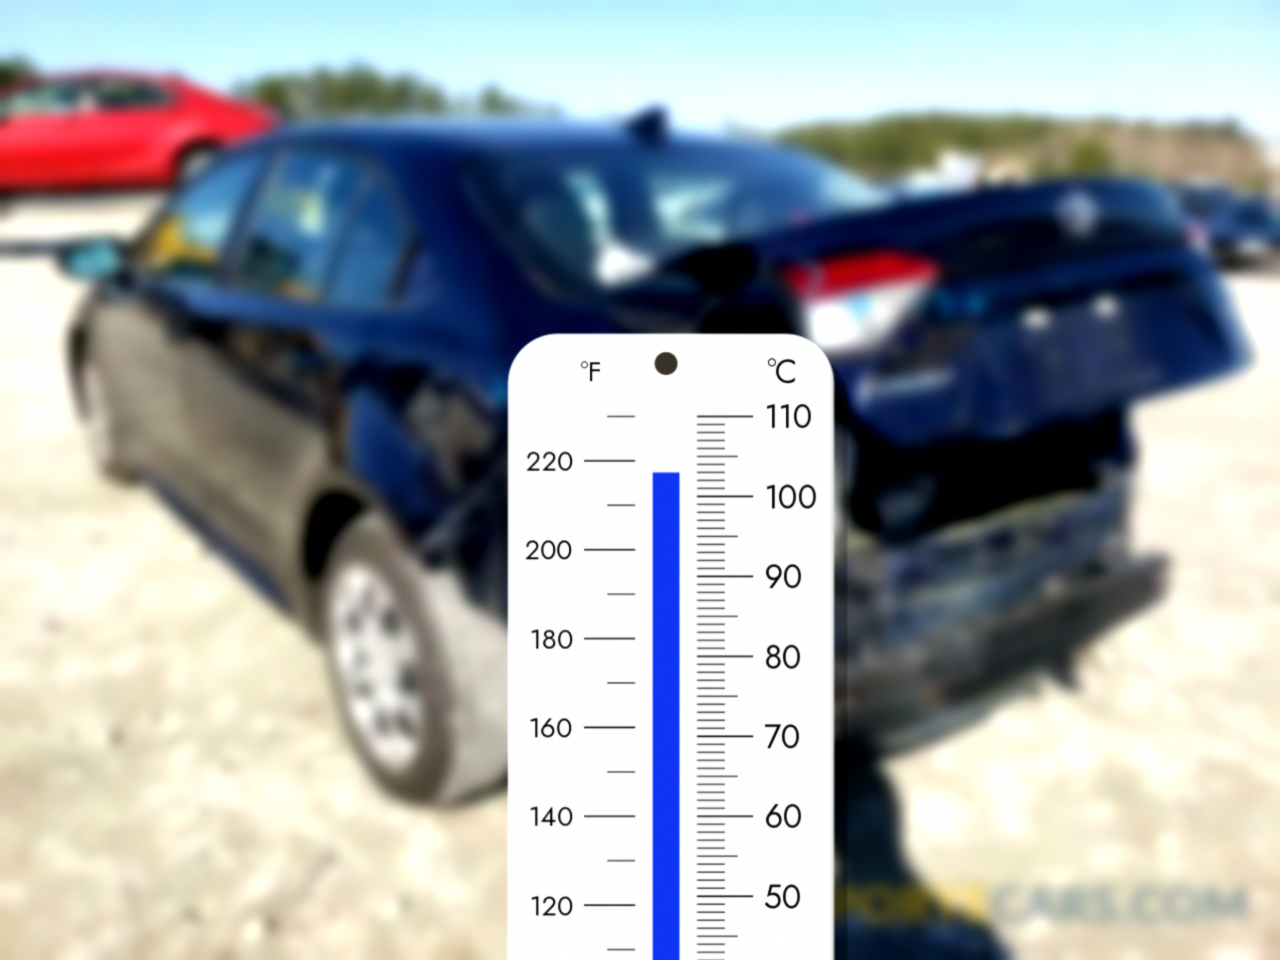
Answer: 103 °C
